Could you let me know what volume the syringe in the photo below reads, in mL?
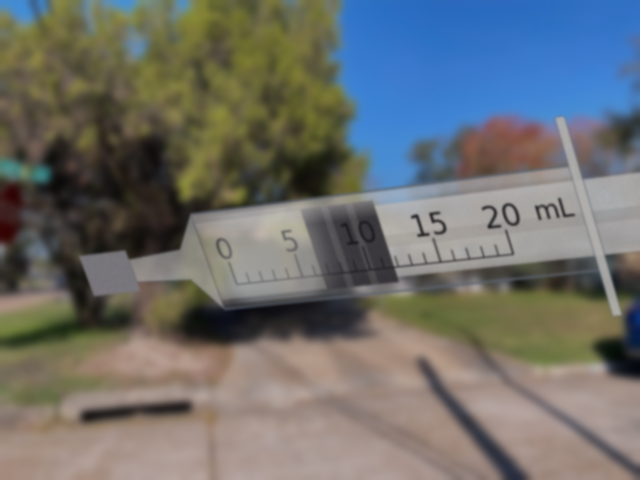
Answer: 6.5 mL
